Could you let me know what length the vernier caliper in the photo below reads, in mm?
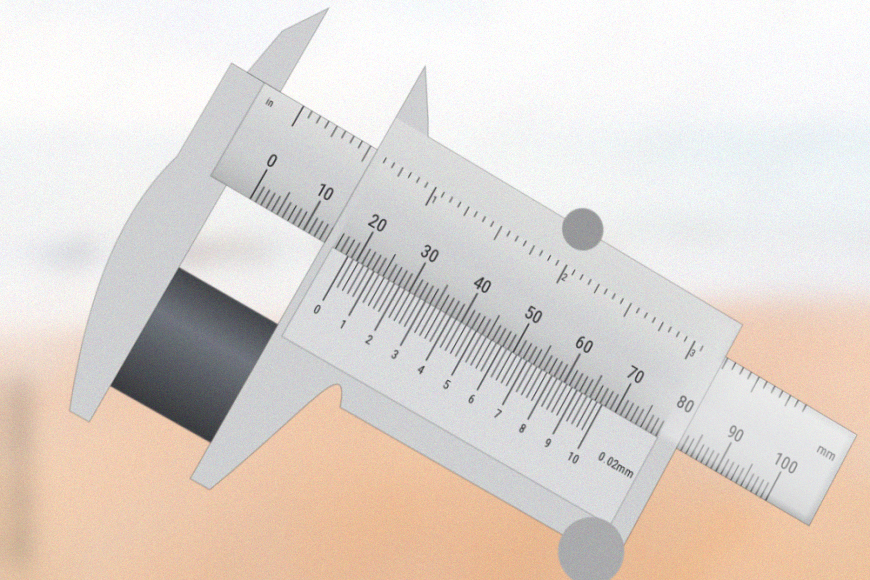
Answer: 18.4 mm
